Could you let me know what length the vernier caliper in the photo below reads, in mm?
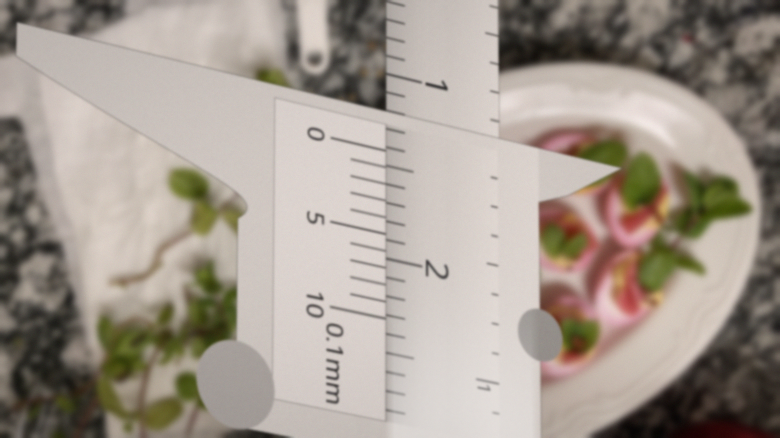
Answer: 14.2 mm
